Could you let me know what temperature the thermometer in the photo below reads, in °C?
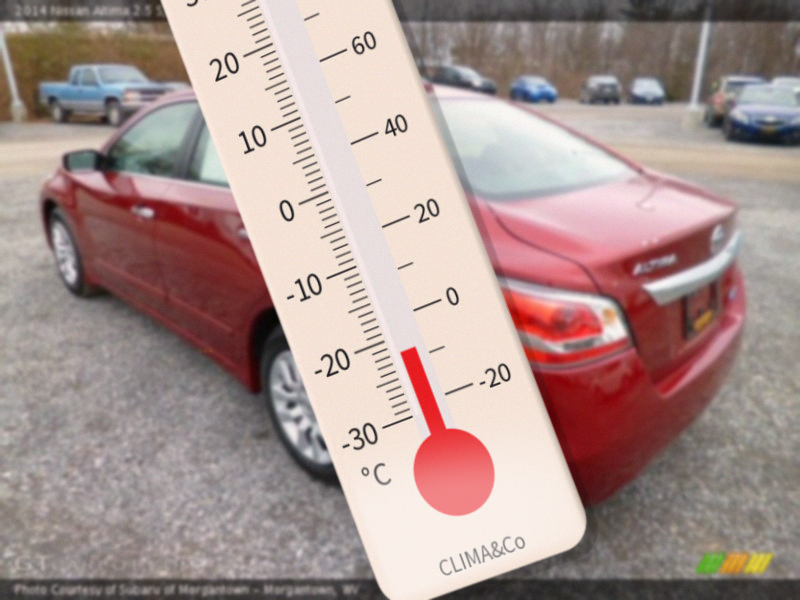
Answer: -22 °C
